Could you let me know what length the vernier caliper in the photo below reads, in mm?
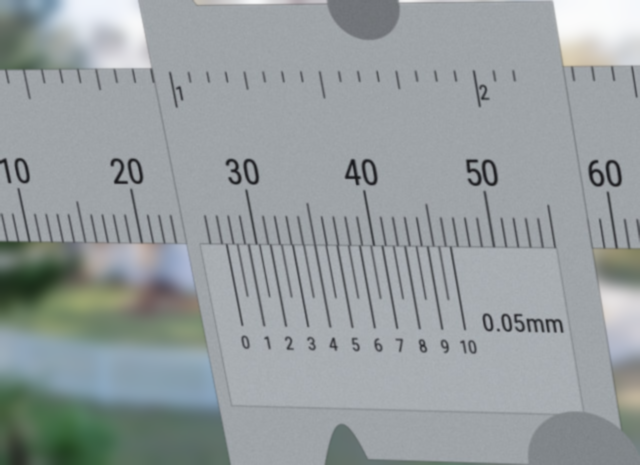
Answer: 27.4 mm
